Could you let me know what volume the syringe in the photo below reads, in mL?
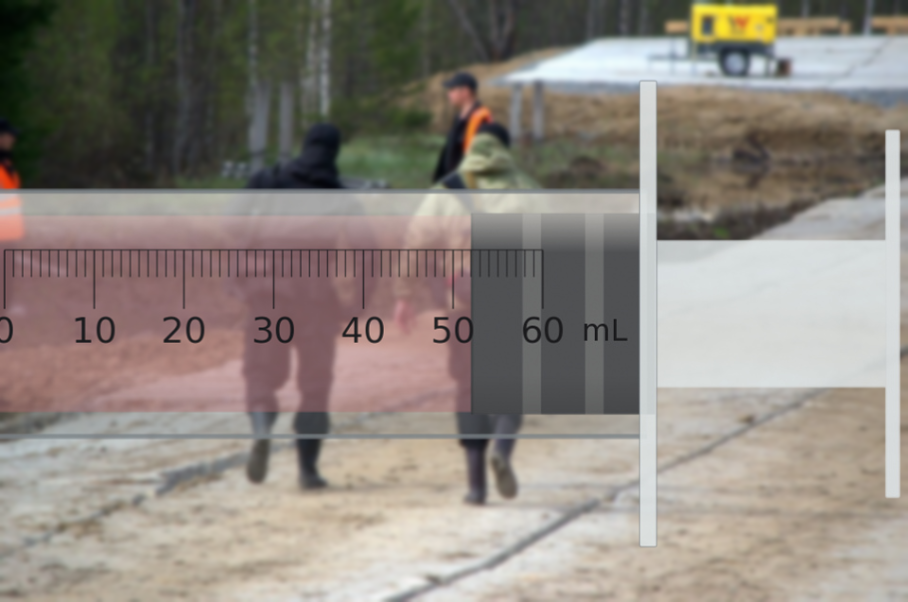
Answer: 52 mL
